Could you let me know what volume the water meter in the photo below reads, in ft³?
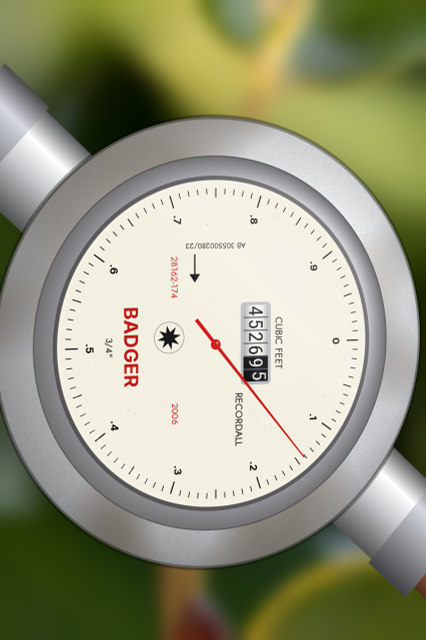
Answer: 452695.14 ft³
